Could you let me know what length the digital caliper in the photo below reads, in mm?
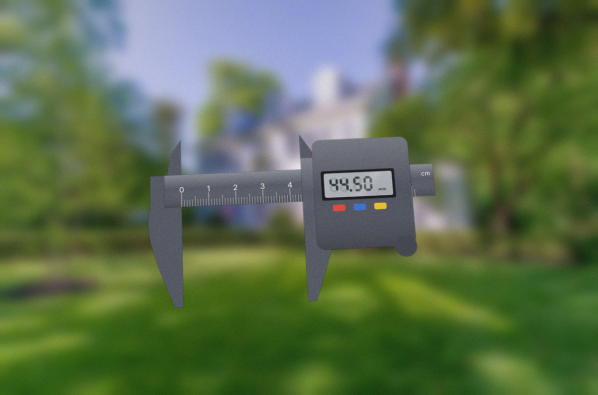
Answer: 44.50 mm
